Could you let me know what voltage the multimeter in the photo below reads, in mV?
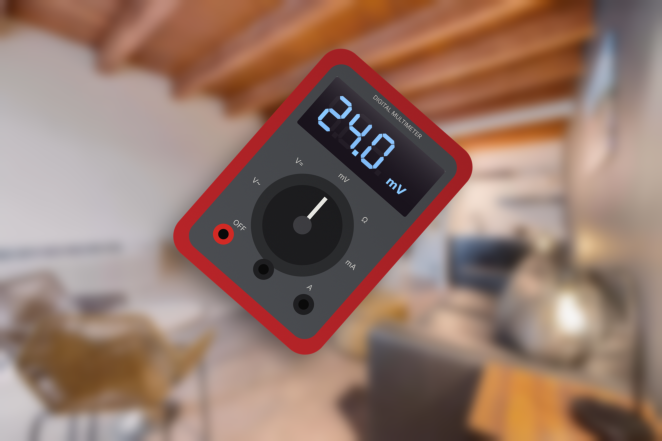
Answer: 24.0 mV
